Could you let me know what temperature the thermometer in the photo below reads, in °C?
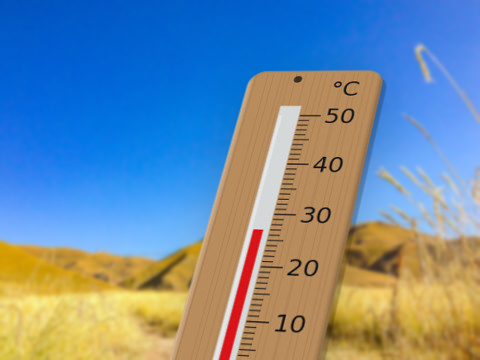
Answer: 27 °C
